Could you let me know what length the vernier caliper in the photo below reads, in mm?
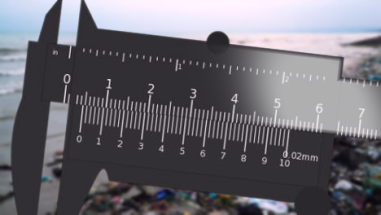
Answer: 4.5 mm
